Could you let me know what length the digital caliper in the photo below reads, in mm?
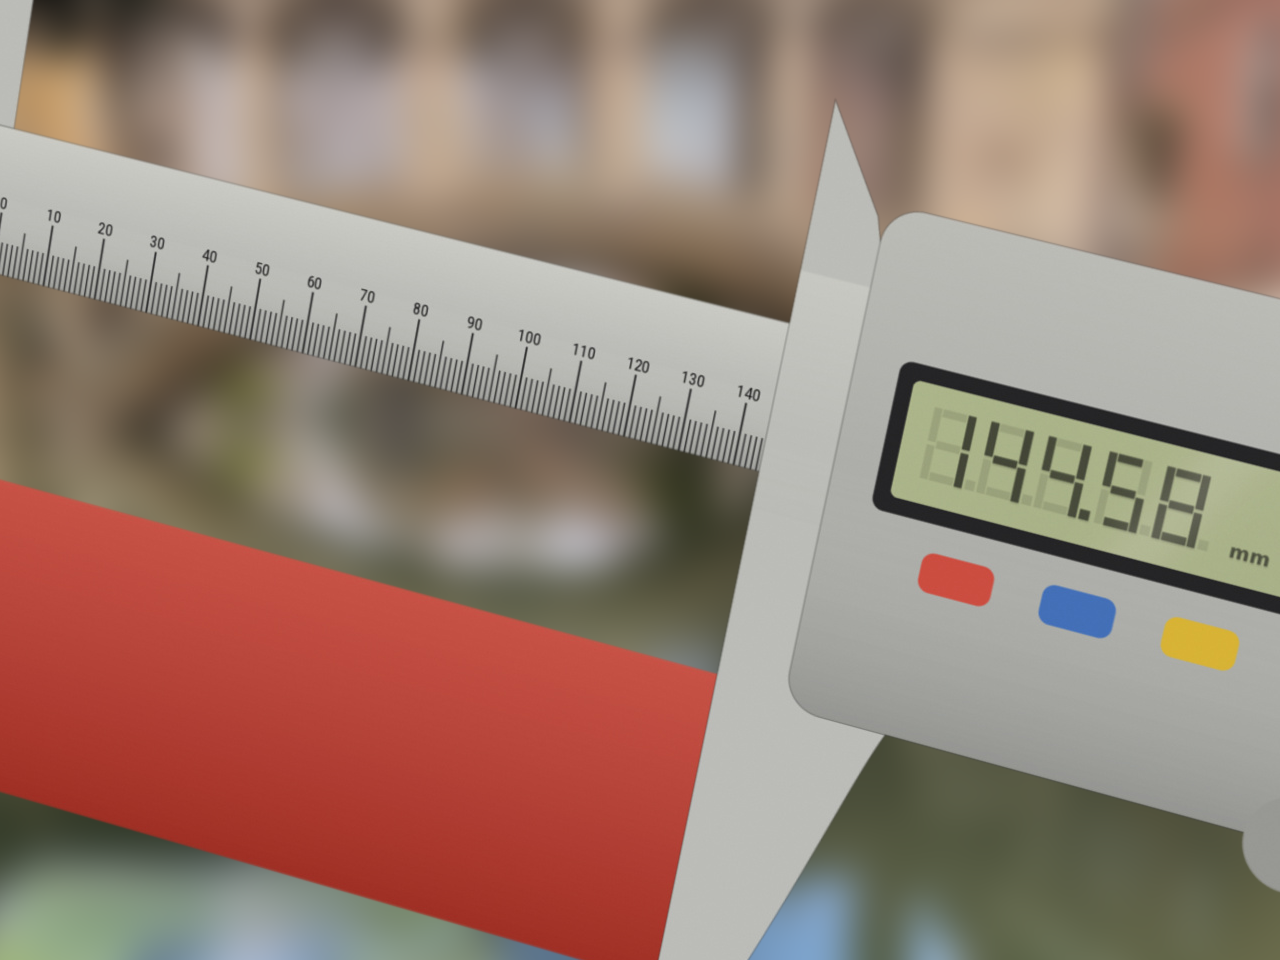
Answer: 144.58 mm
